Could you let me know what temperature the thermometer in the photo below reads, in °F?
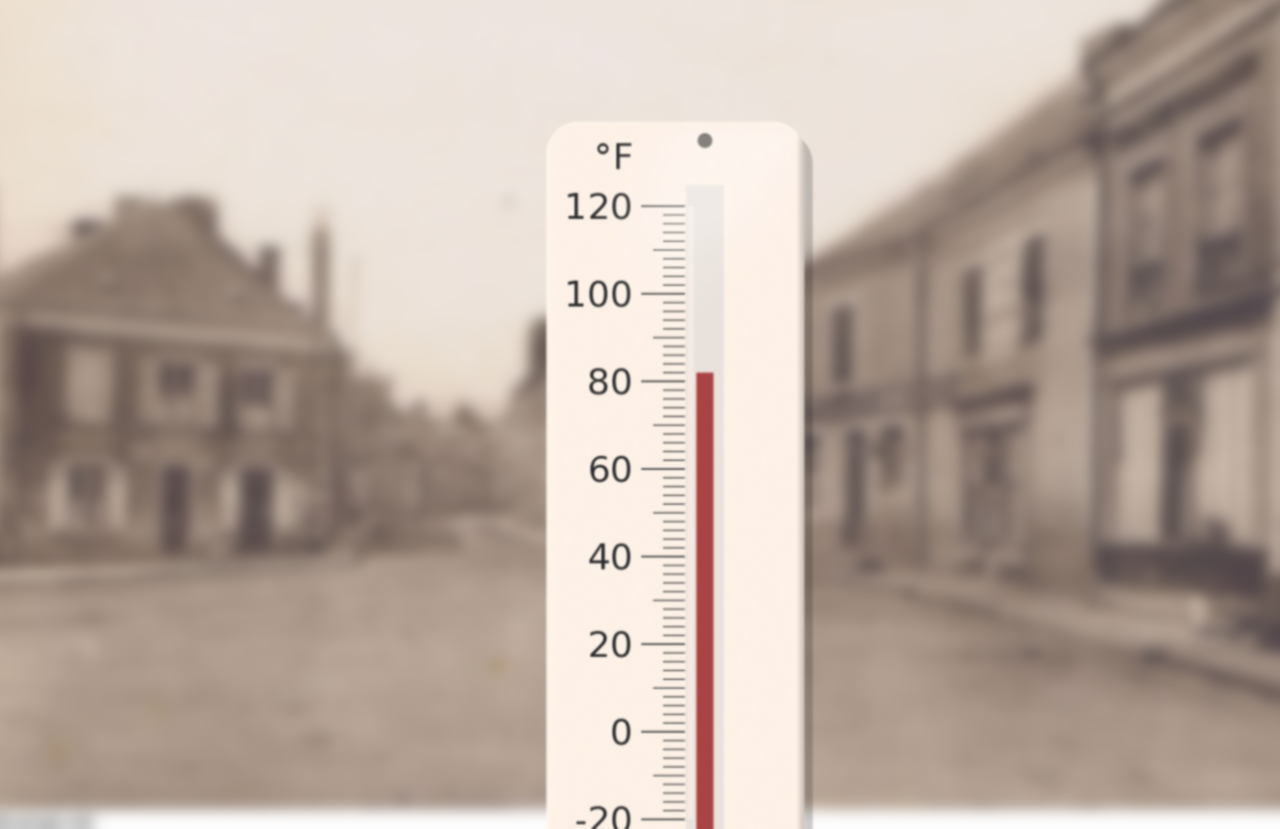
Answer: 82 °F
